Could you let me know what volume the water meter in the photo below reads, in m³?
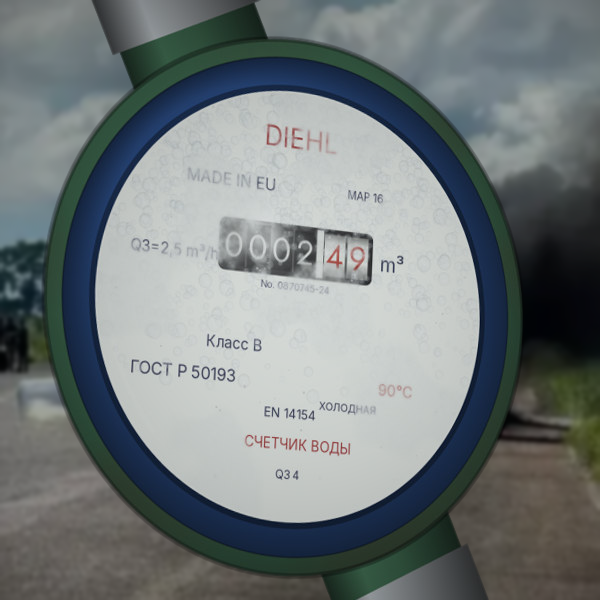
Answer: 2.49 m³
